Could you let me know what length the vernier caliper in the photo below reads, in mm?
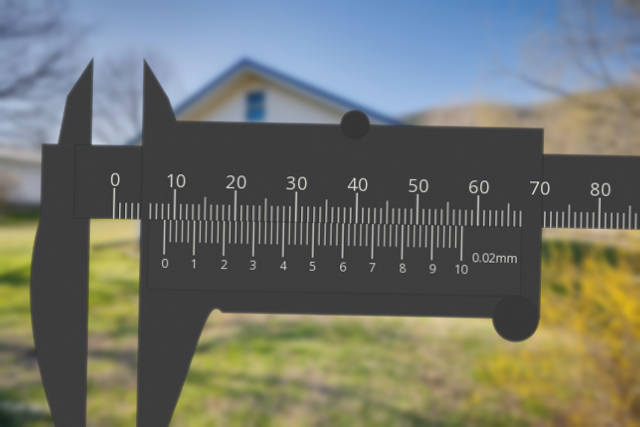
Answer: 8.4 mm
